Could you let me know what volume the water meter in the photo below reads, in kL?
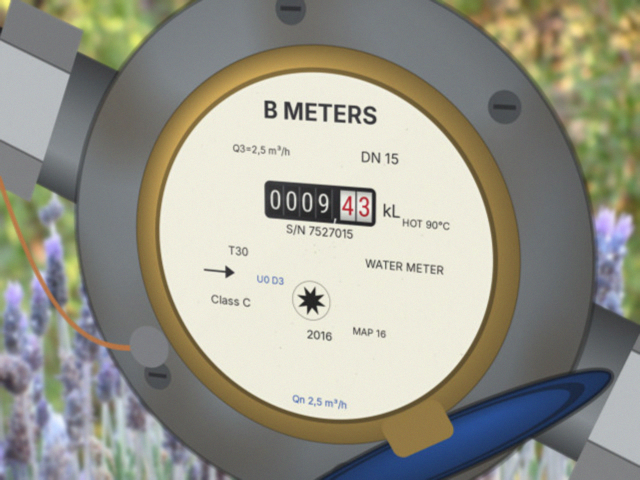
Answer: 9.43 kL
